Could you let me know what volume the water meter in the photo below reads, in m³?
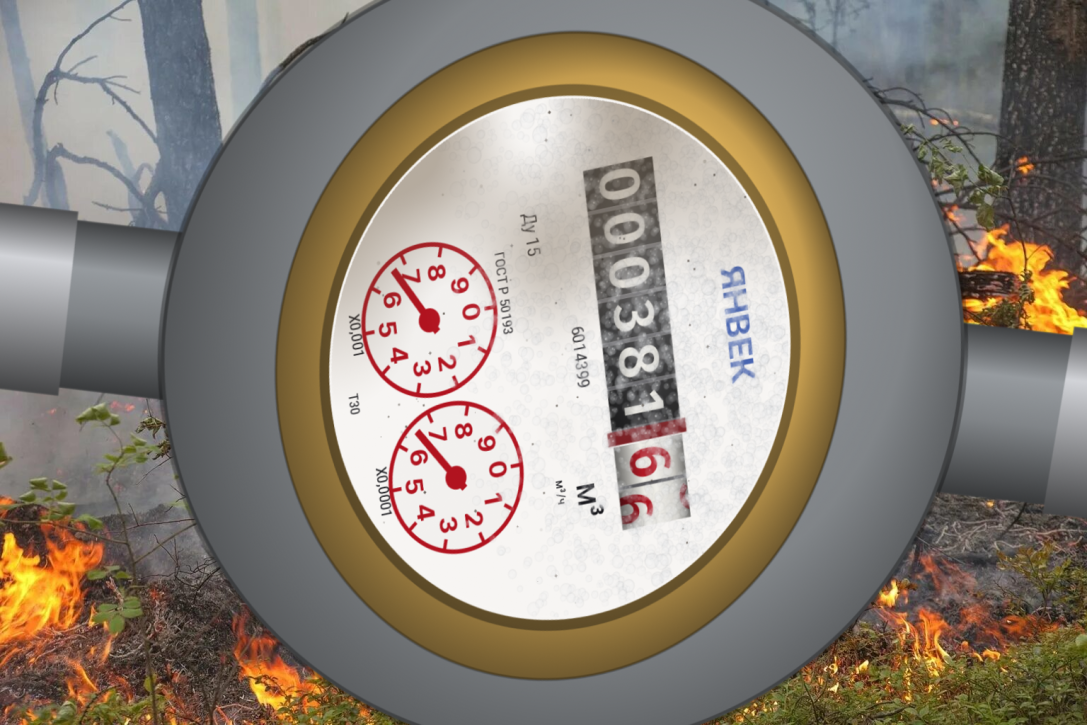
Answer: 381.6566 m³
